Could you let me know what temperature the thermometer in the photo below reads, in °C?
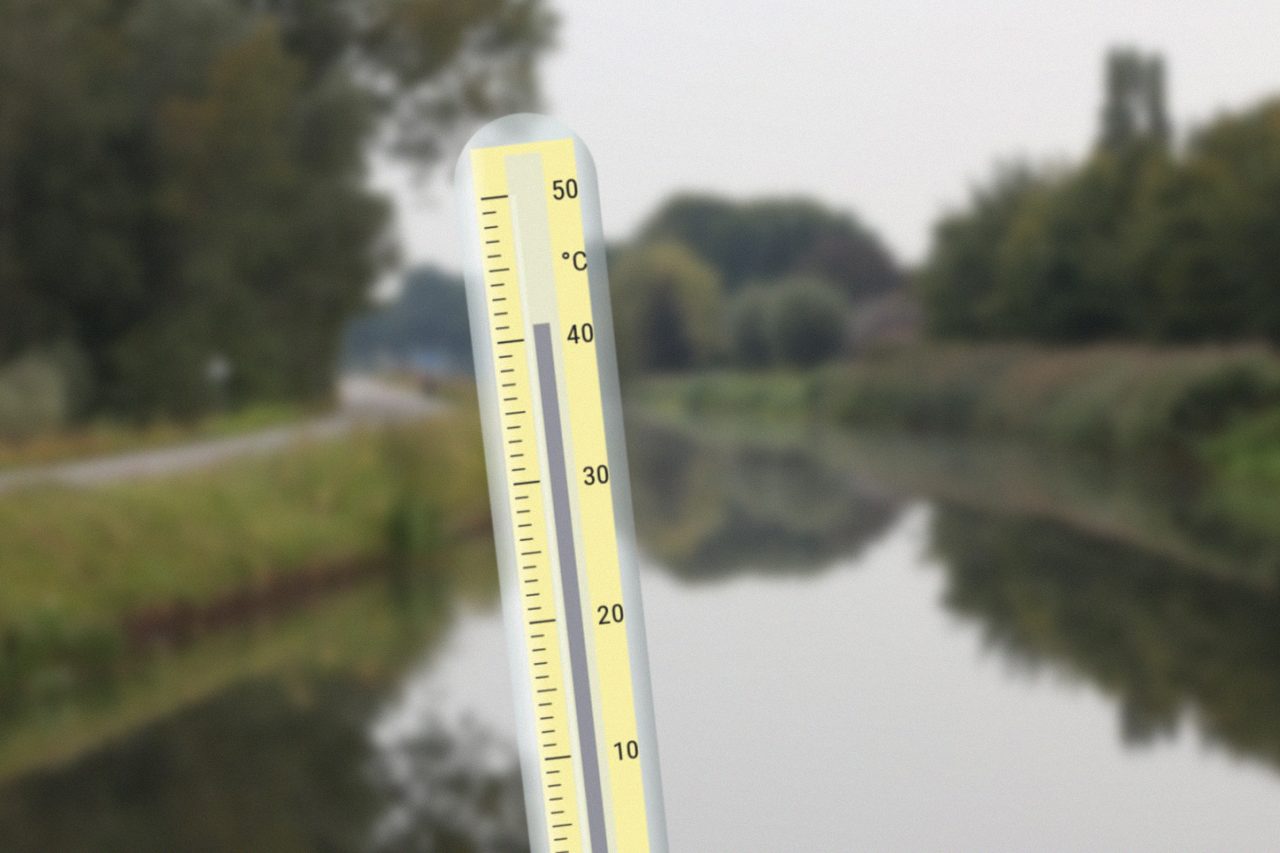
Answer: 41 °C
